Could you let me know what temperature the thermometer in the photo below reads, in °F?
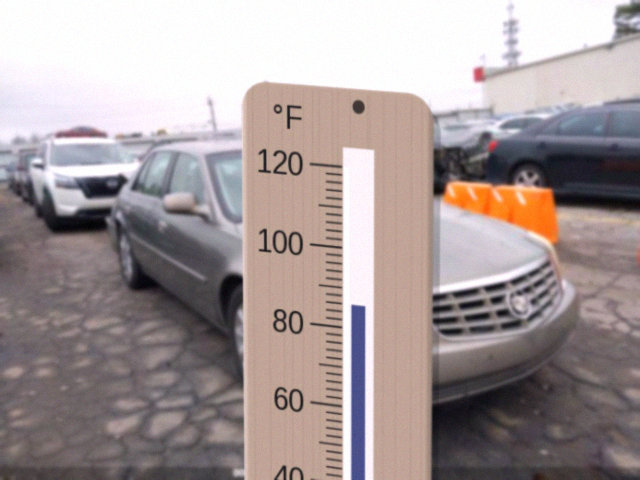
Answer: 86 °F
